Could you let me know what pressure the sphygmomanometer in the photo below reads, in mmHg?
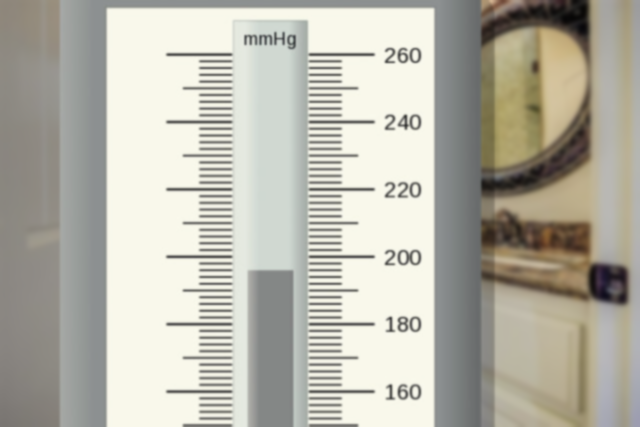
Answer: 196 mmHg
